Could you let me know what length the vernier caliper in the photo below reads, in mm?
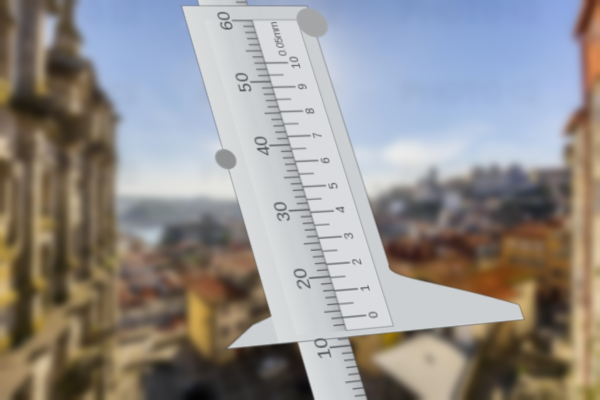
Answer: 14.0 mm
